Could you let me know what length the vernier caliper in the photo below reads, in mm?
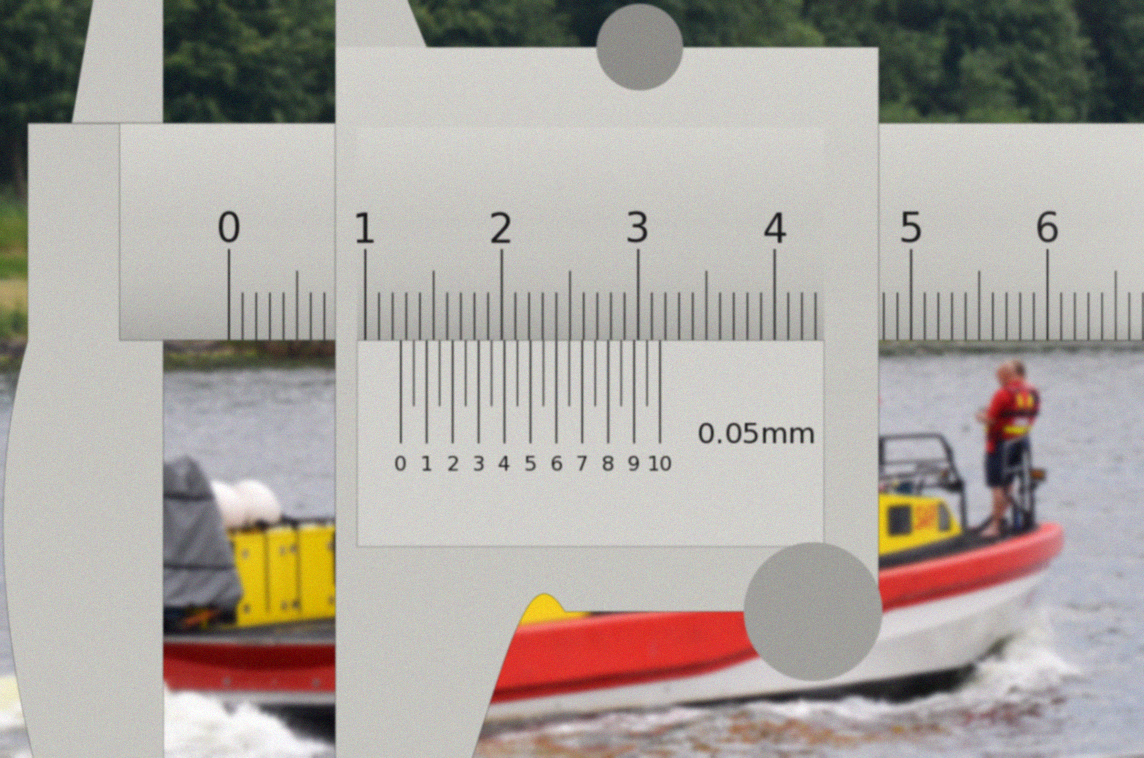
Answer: 12.6 mm
